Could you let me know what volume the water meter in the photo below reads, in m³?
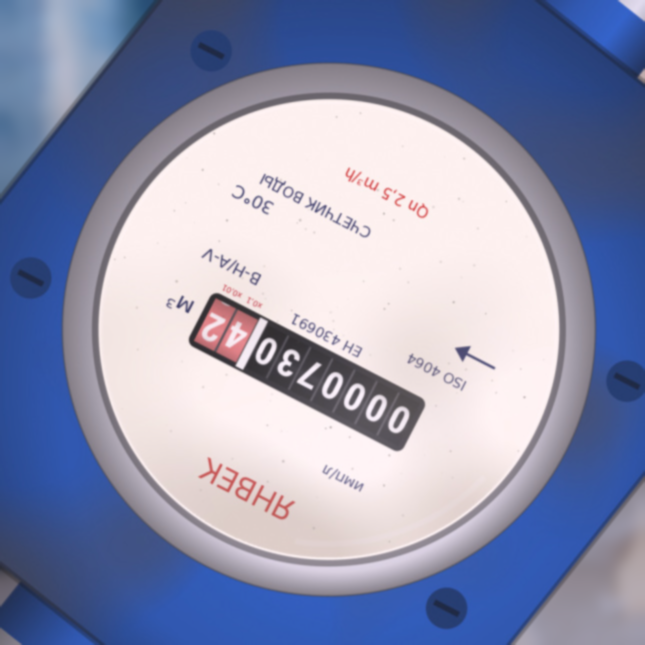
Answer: 730.42 m³
